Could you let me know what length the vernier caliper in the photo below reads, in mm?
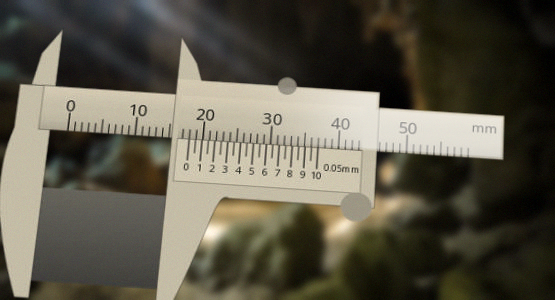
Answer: 18.0 mm
